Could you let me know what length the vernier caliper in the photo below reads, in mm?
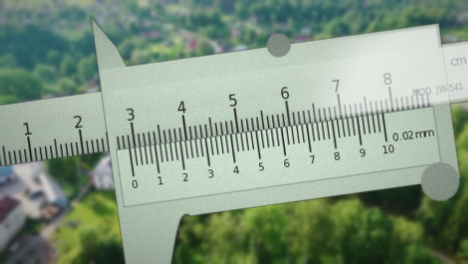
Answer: 29.0 mm
